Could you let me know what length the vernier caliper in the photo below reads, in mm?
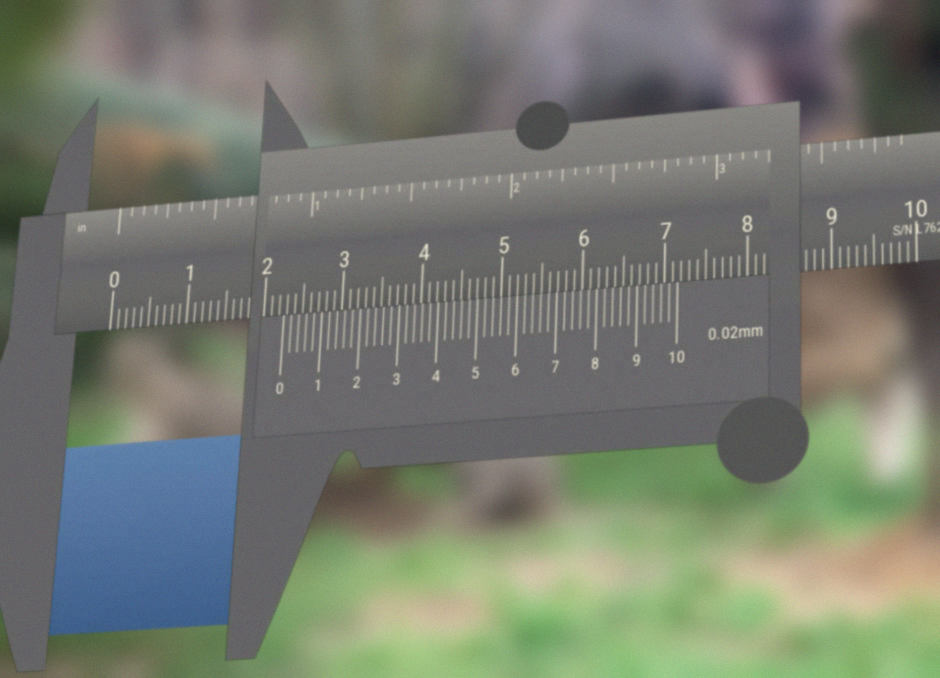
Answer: 22.6 mm
